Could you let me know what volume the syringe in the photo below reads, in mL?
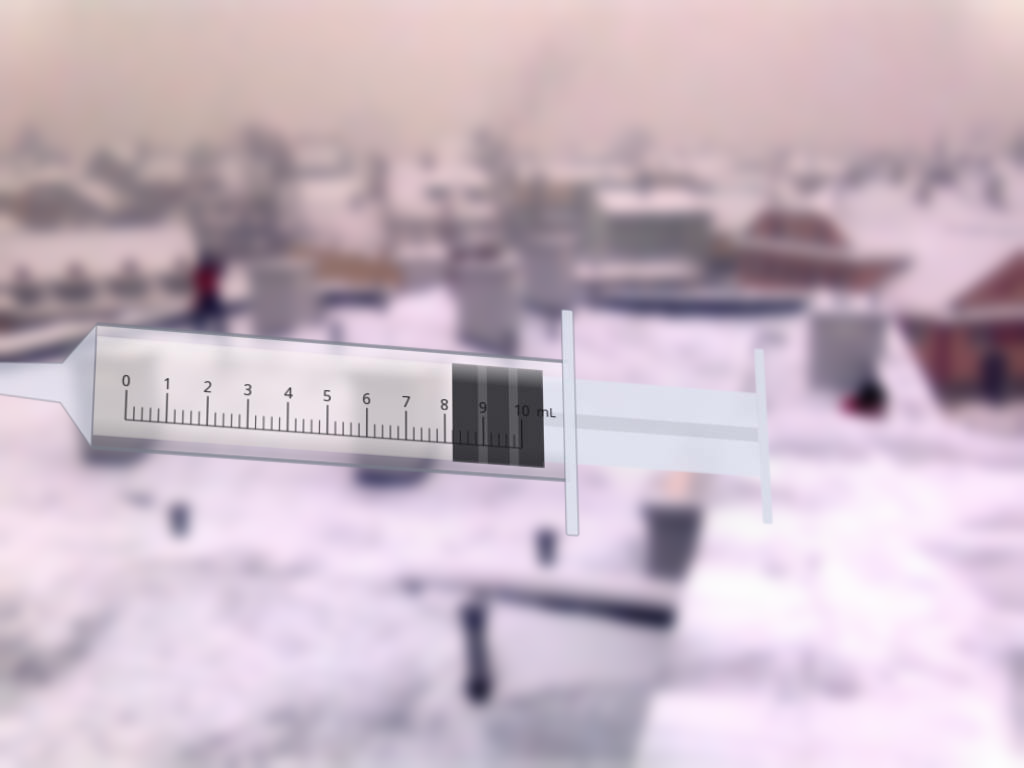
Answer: 8.2 mL
